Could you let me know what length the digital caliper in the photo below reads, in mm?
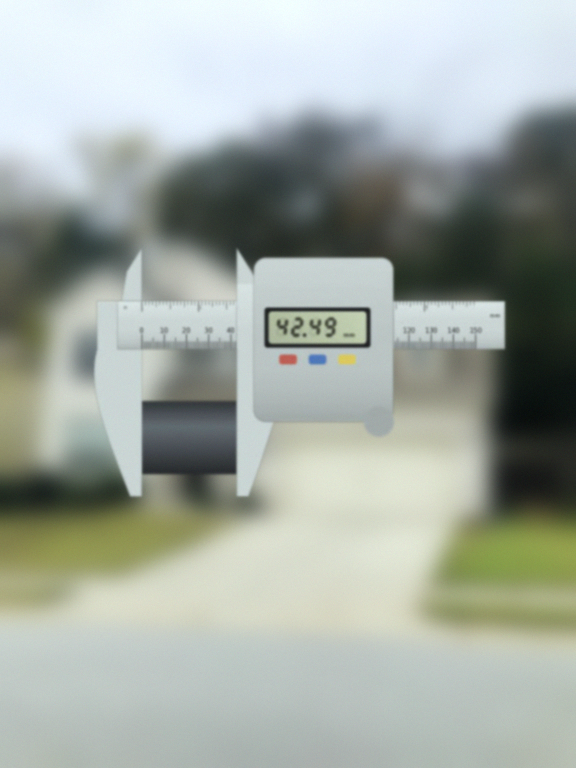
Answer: 42.49 mm
